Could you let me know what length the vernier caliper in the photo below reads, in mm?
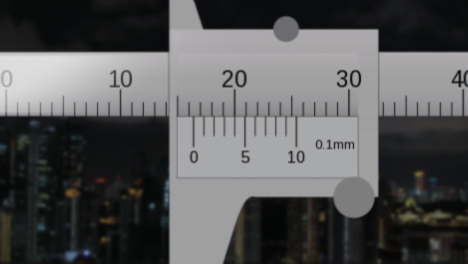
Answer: 16.4 mm
